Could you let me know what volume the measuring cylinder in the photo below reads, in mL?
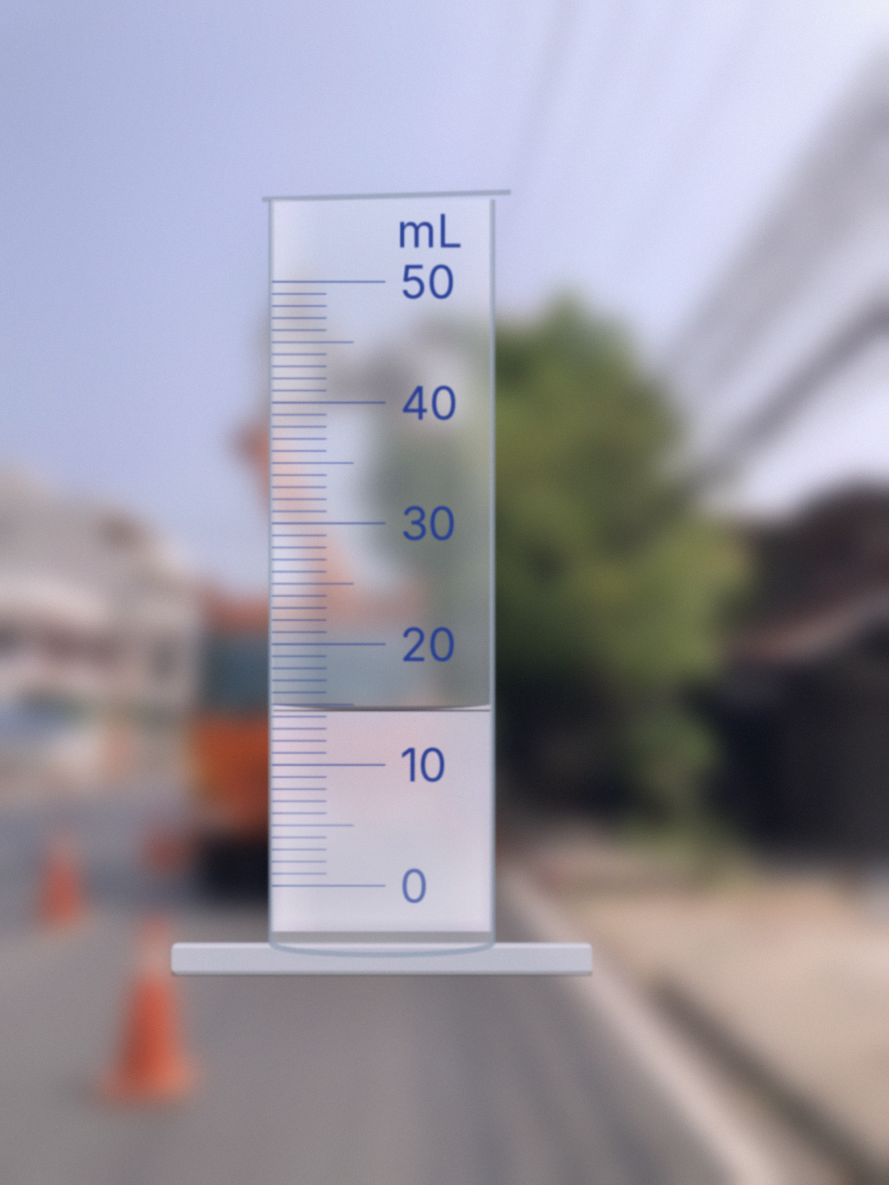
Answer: 14.5 mL
